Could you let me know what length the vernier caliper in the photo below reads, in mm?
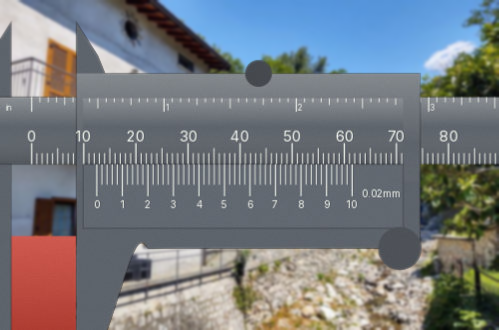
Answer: 12.5 mm
